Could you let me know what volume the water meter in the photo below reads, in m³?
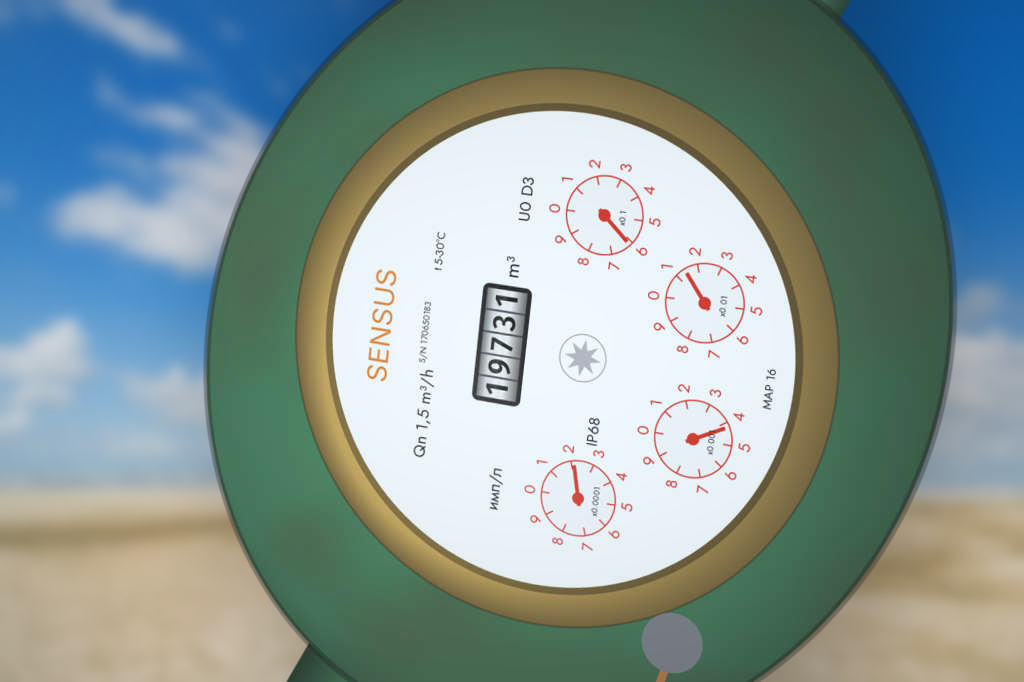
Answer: 19731.6142 m³
